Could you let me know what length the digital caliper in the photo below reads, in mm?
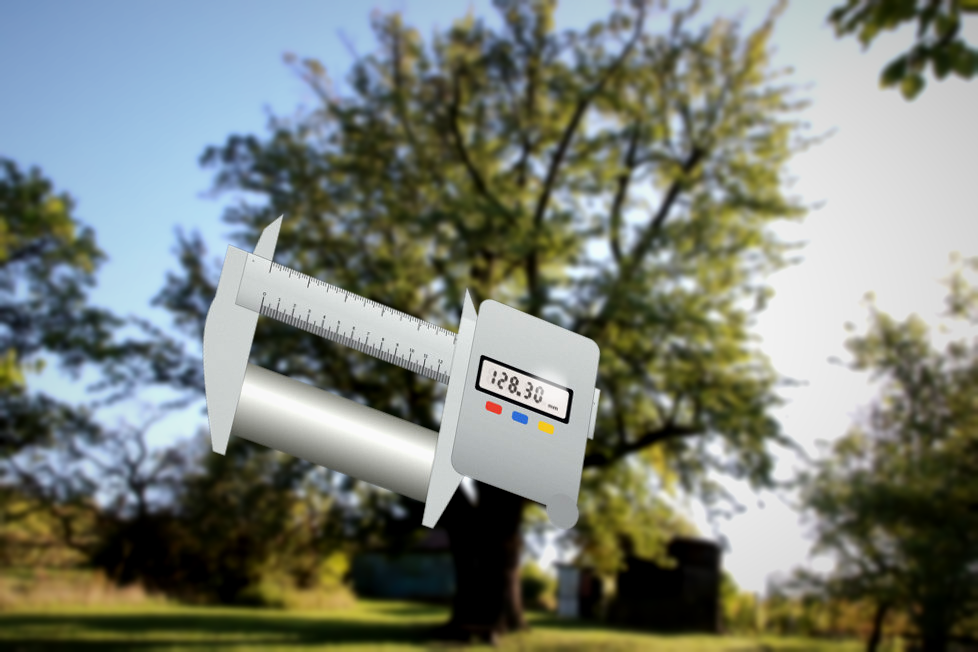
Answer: 128.30 mm
